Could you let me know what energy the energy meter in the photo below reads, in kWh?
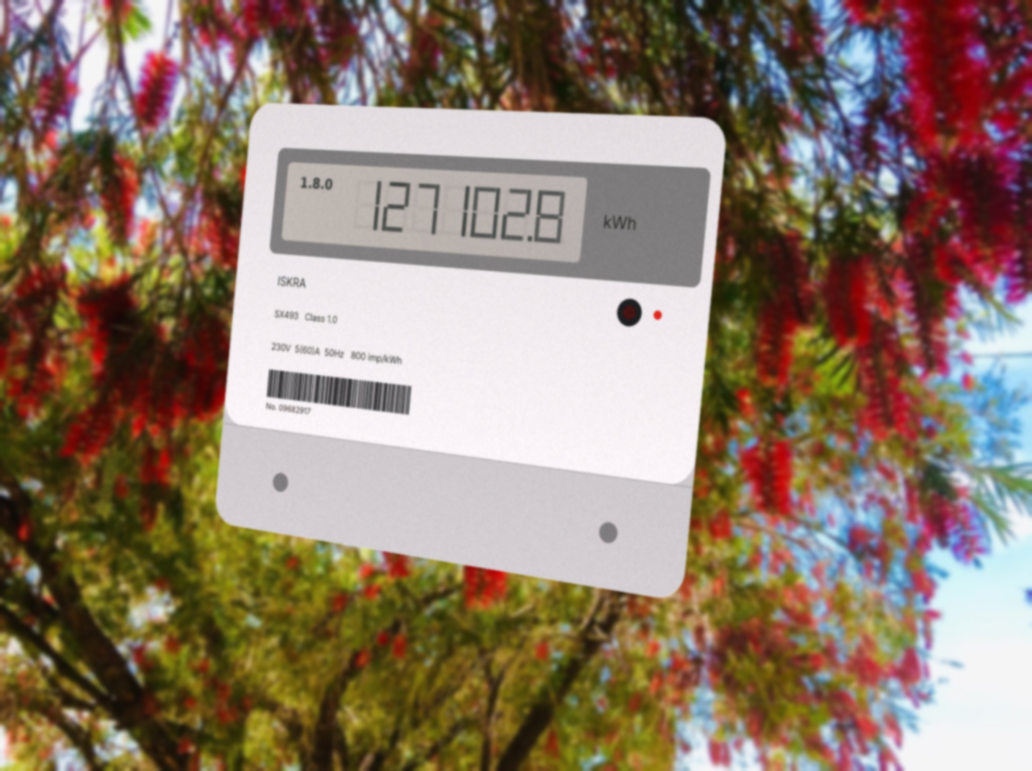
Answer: 127102.8 kWh
